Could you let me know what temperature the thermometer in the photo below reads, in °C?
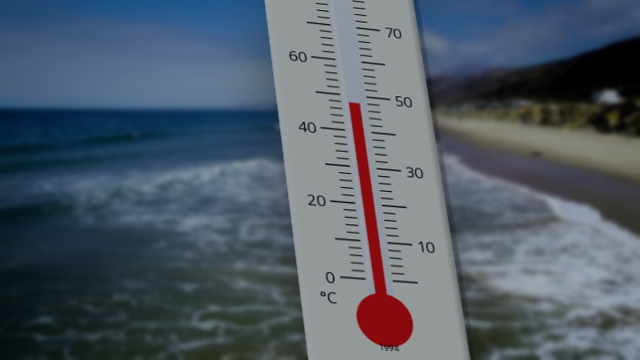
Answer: 48 °C
